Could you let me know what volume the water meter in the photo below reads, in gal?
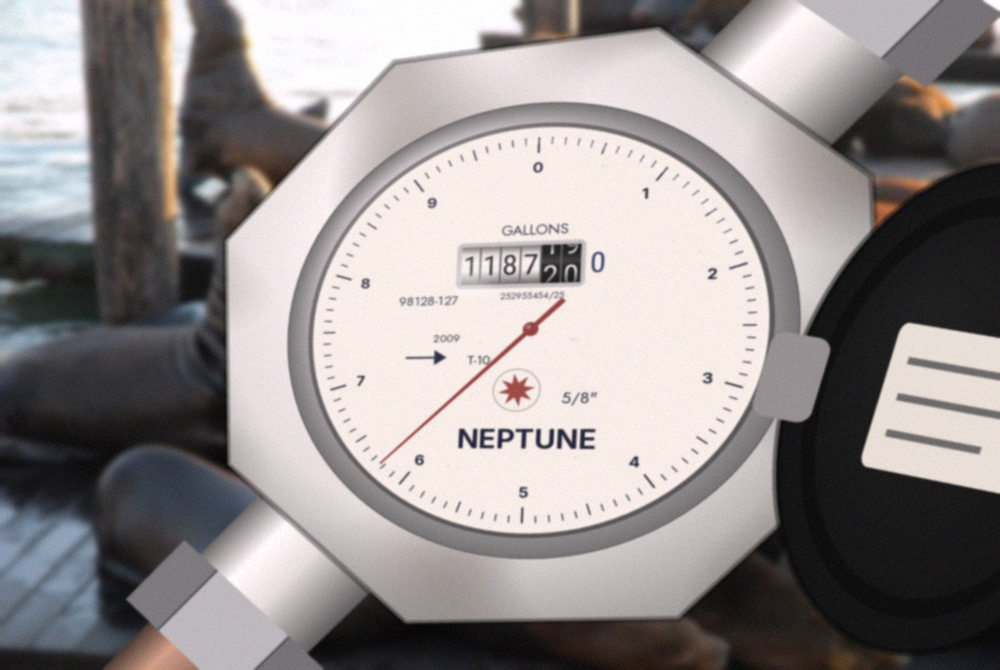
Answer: 1187196.2 gal
